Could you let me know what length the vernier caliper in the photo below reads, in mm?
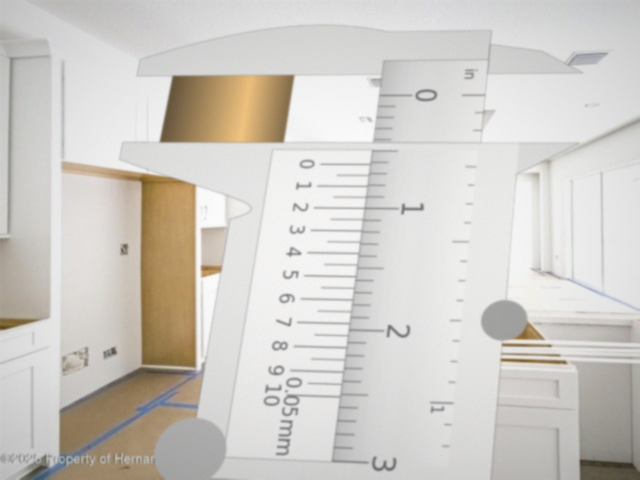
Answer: 6.2 mm
